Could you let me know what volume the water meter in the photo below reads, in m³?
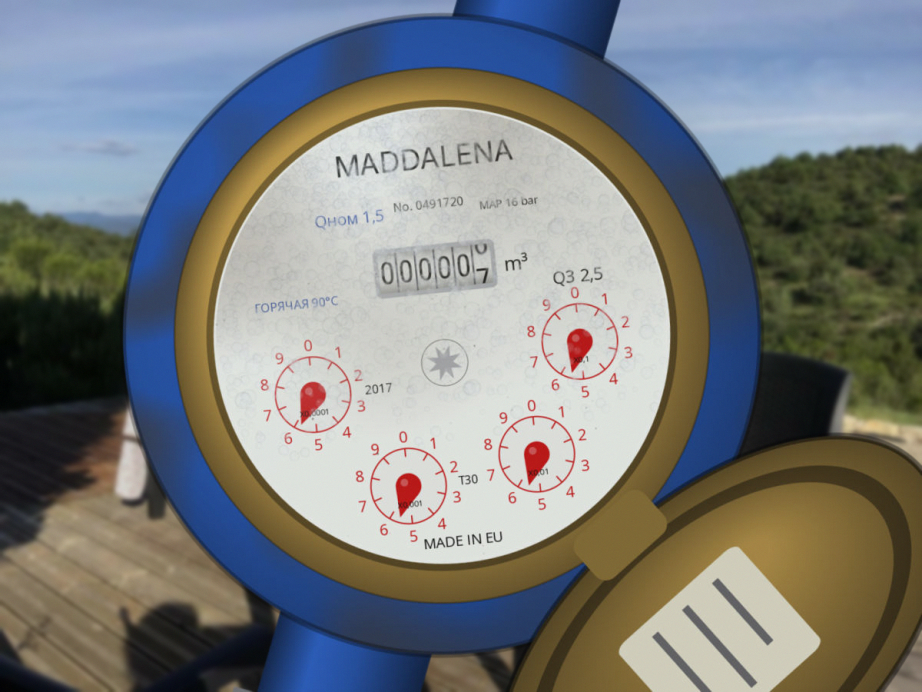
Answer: 6.5555 m³
